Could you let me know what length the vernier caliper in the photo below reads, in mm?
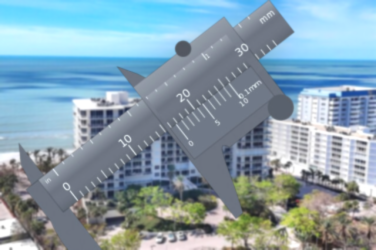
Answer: 16.8 mm
